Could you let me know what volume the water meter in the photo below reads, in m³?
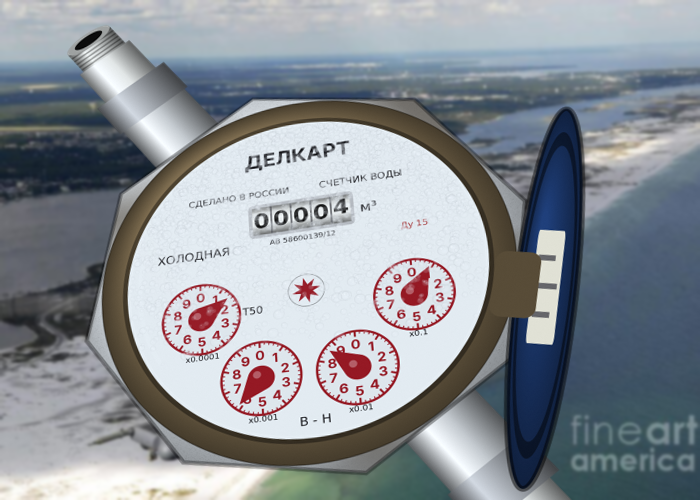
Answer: 4.0861 m³
